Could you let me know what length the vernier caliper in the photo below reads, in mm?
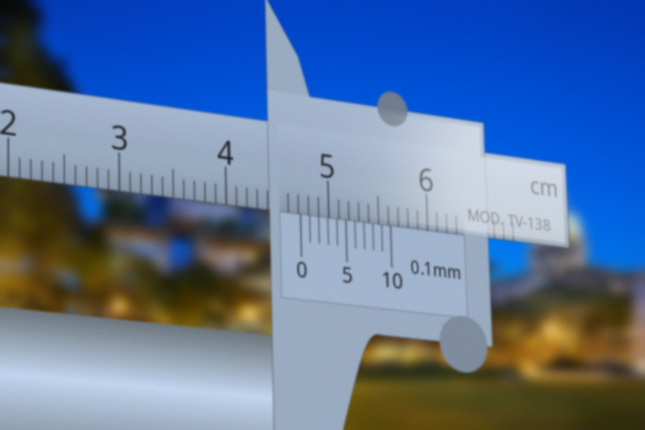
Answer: 47.2 mm
